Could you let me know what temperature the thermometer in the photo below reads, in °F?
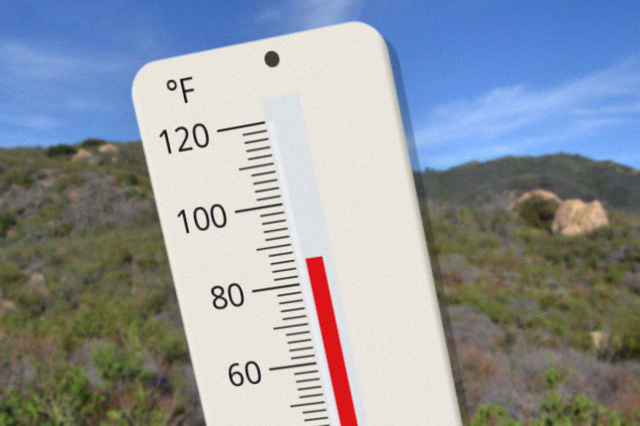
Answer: 86 °F
